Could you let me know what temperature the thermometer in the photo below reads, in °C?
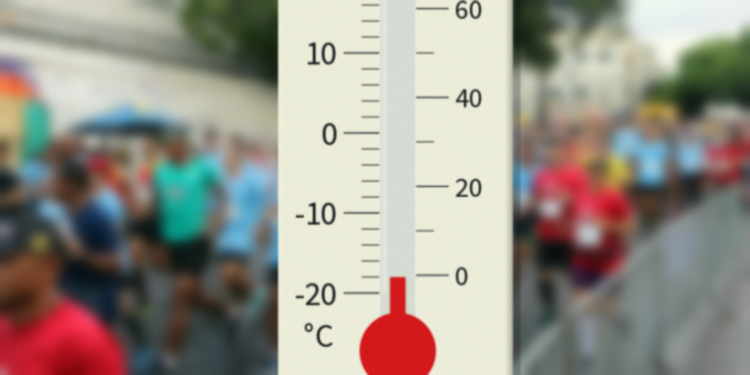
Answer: -18 °C
